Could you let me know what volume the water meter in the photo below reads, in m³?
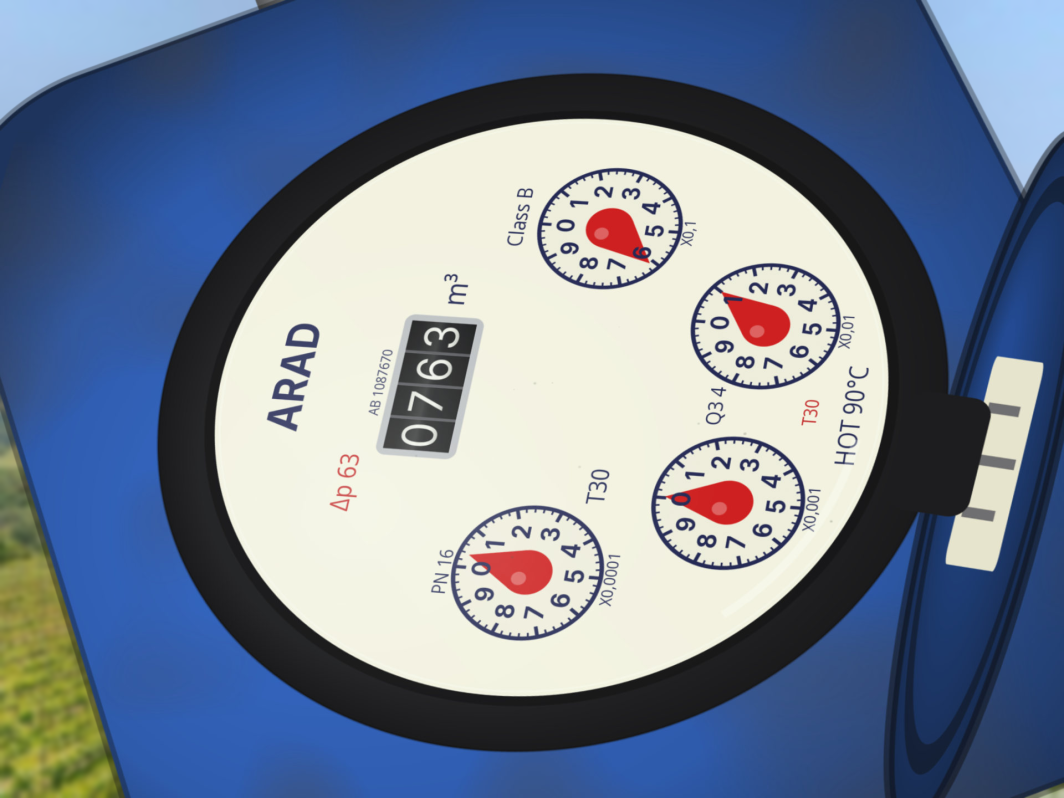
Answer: 763.6100 m³
